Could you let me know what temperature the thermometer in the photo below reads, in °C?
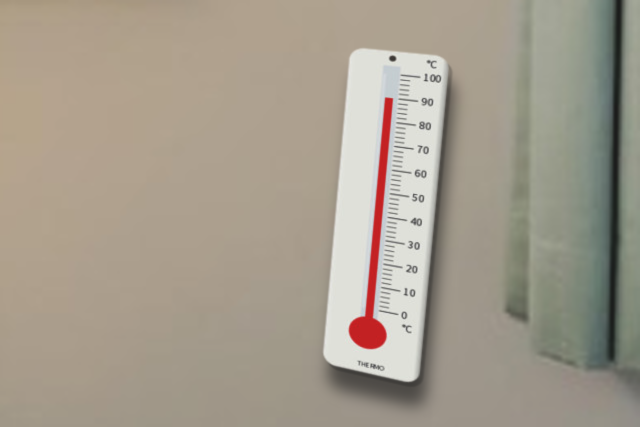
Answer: 90 °C
